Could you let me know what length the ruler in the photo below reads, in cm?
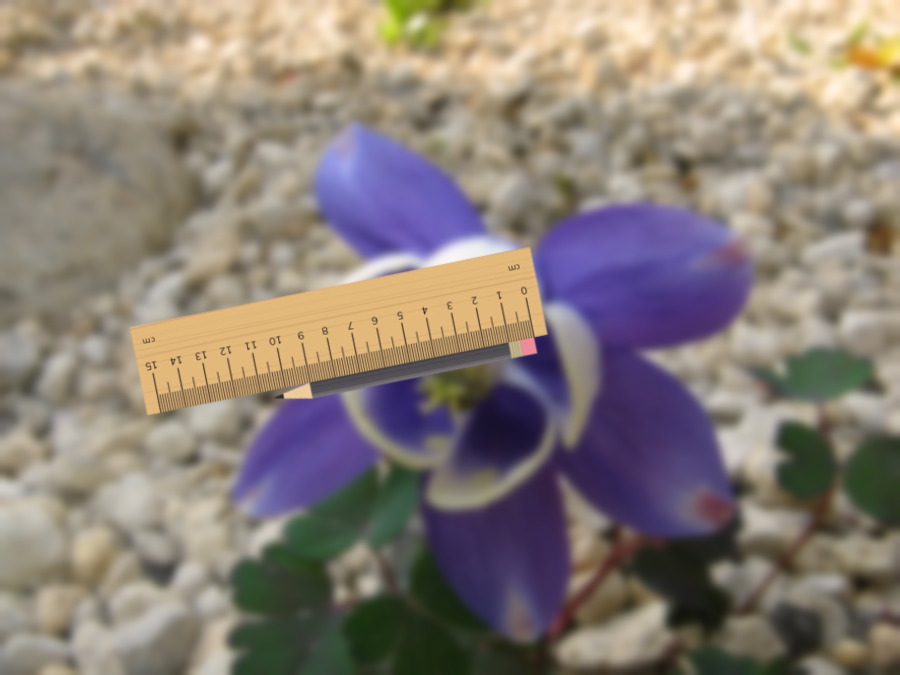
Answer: 10.5 cm
